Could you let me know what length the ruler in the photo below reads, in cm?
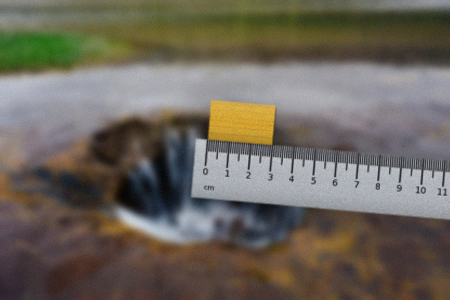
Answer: 3 cm
